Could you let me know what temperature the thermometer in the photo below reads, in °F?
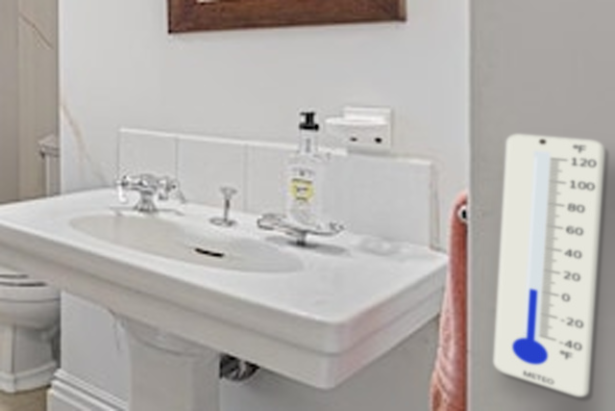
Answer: 0 °F
